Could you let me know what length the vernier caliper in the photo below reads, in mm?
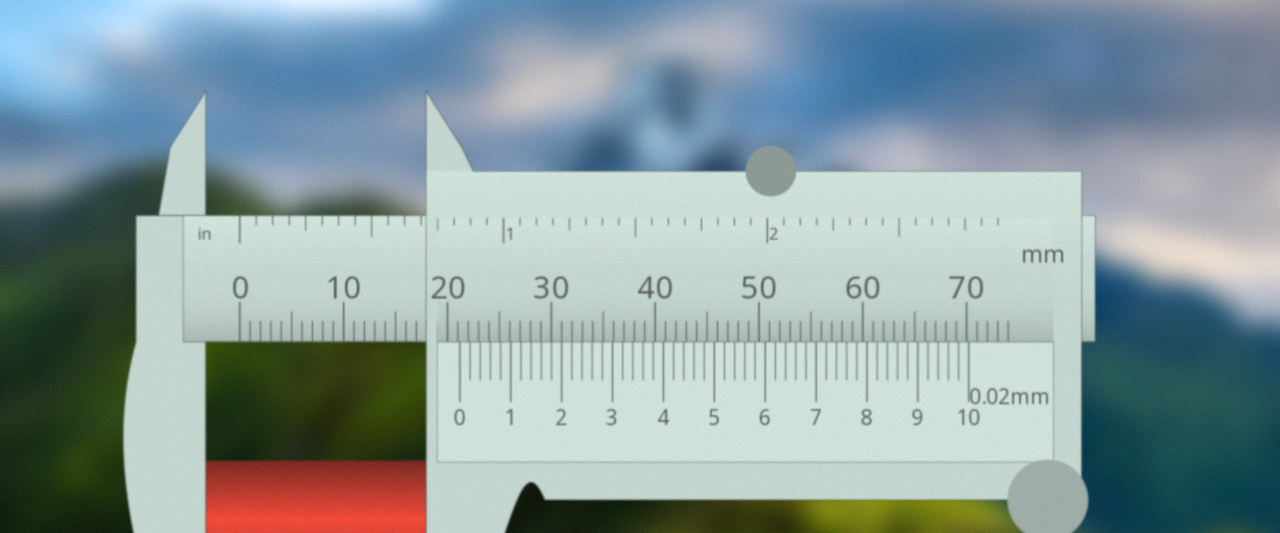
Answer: 21.2 mm
